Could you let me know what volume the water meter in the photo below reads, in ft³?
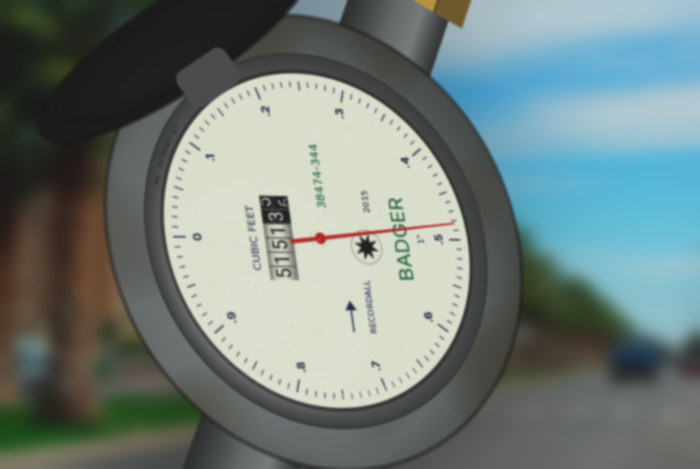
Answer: 515135.48 ft³
